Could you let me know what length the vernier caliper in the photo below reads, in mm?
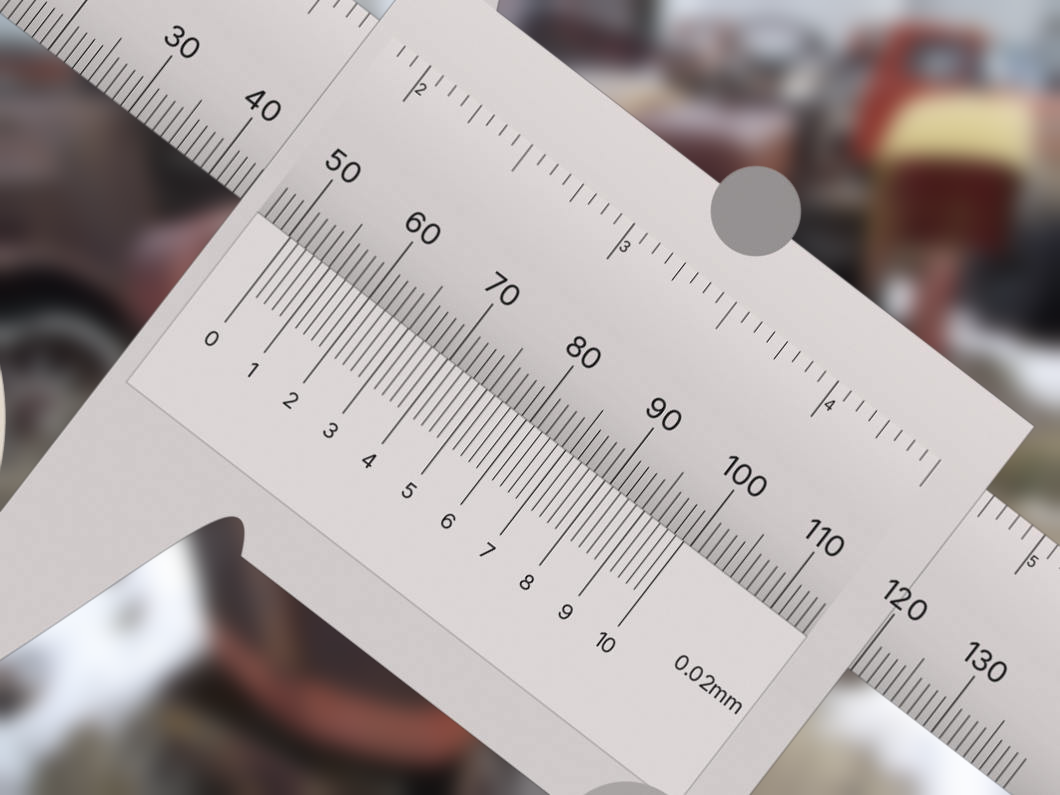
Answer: 50.2 mm
